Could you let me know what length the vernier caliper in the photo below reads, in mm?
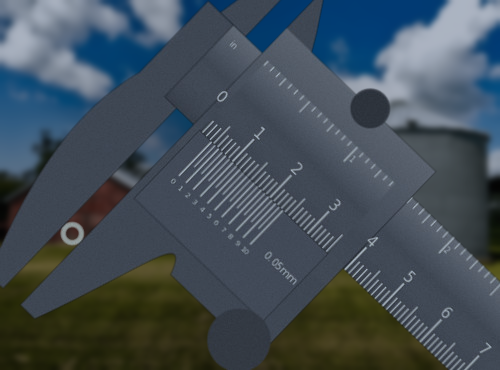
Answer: 4.5 mm
